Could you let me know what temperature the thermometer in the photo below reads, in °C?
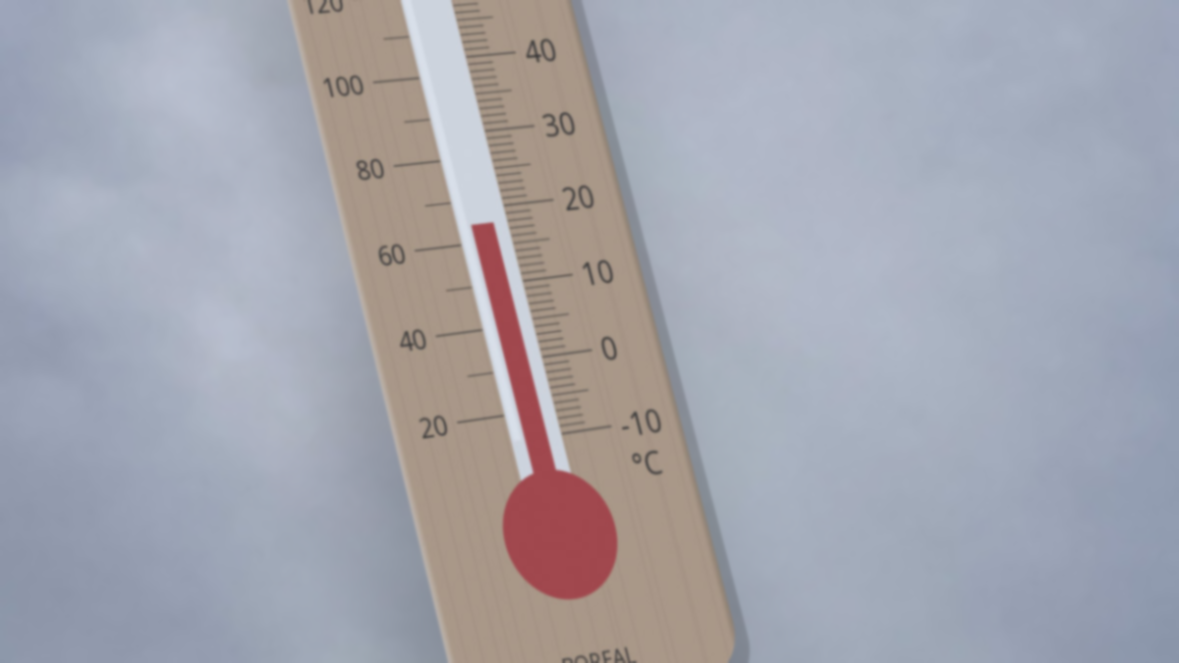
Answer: 18 °C
